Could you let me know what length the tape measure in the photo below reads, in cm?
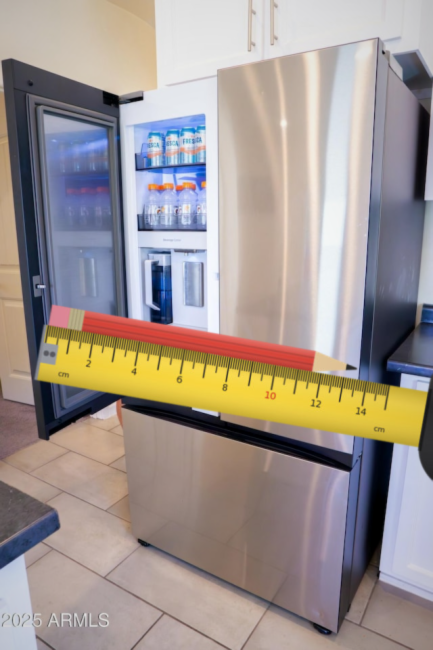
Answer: 13.5 cm
